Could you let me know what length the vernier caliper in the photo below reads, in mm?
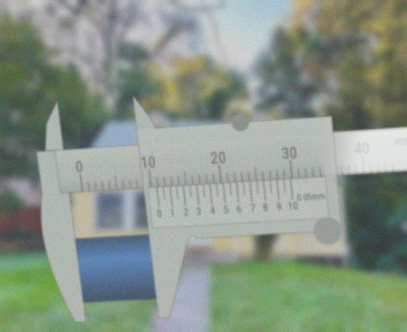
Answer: 10.8 mm
